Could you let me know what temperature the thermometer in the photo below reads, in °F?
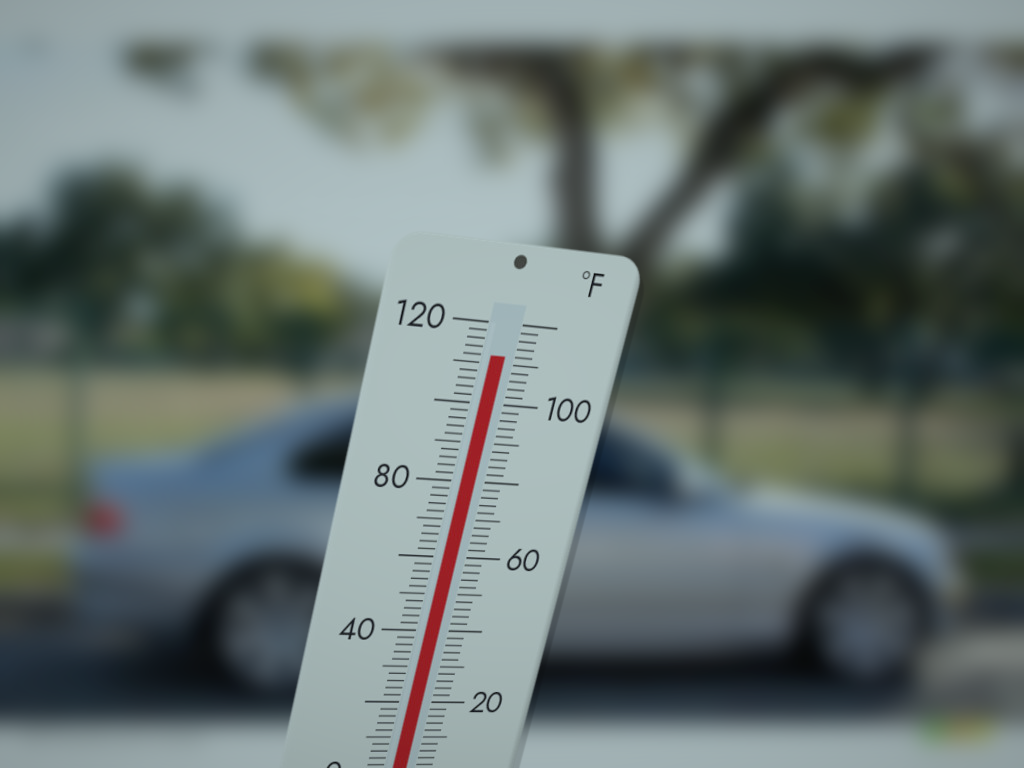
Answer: 112 °F
